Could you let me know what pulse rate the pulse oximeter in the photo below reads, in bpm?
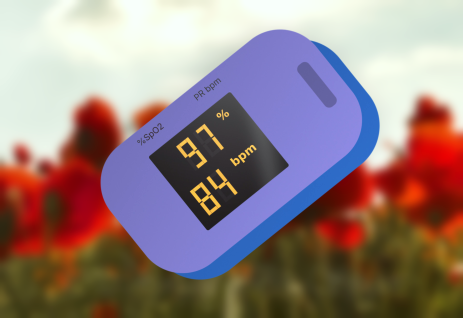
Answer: 84 bpm
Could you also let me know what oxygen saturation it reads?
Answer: 97 %
